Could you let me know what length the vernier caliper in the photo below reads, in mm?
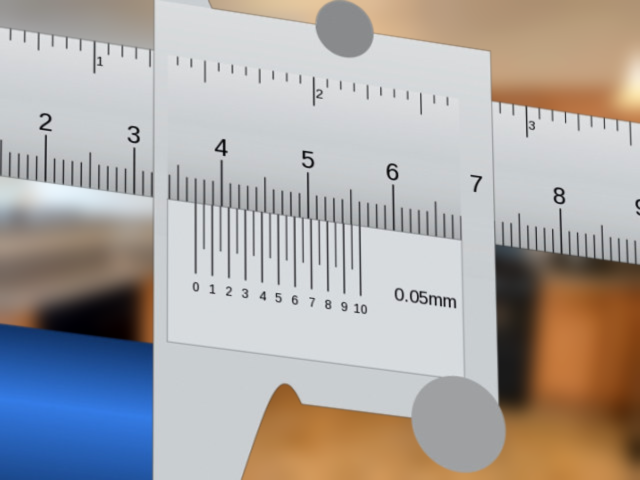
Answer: 37.0 mm
